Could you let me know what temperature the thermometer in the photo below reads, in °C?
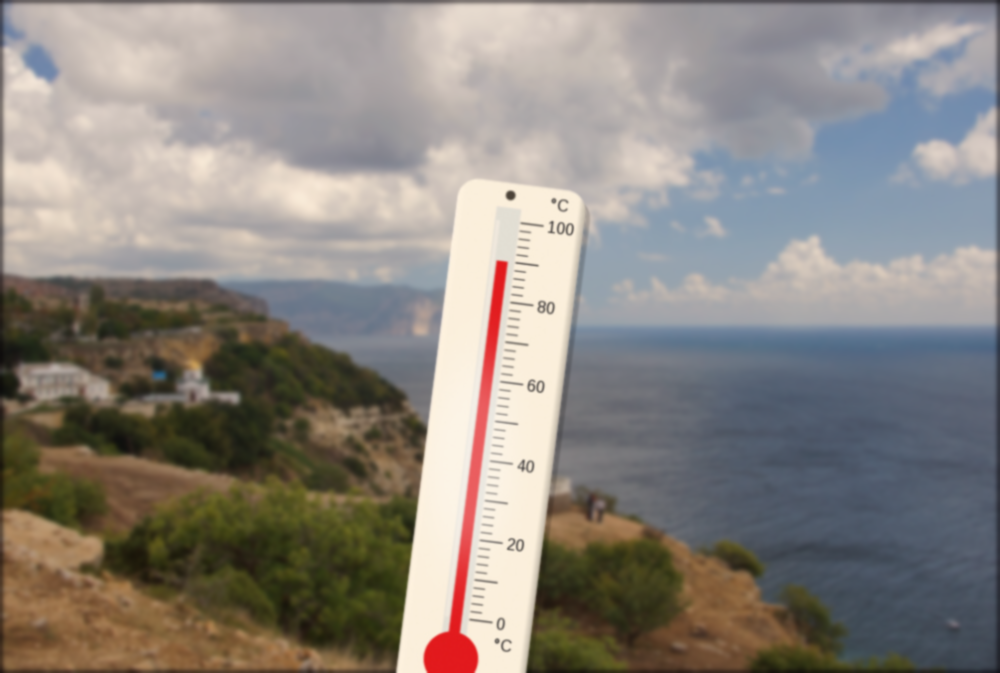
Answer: 90 °C
